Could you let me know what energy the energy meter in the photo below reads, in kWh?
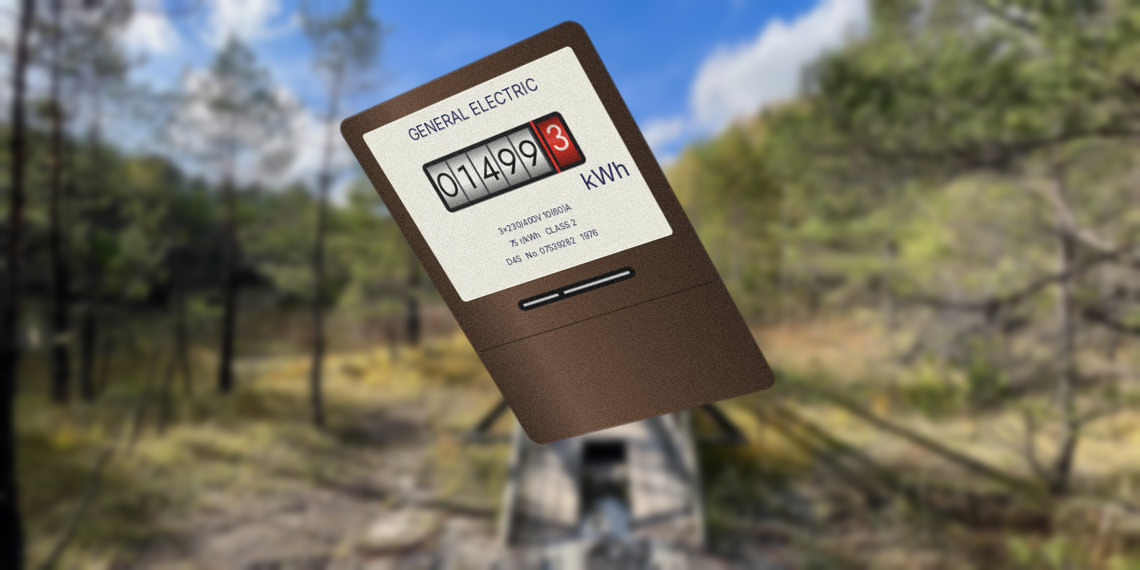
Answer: 1499.3 kWh
